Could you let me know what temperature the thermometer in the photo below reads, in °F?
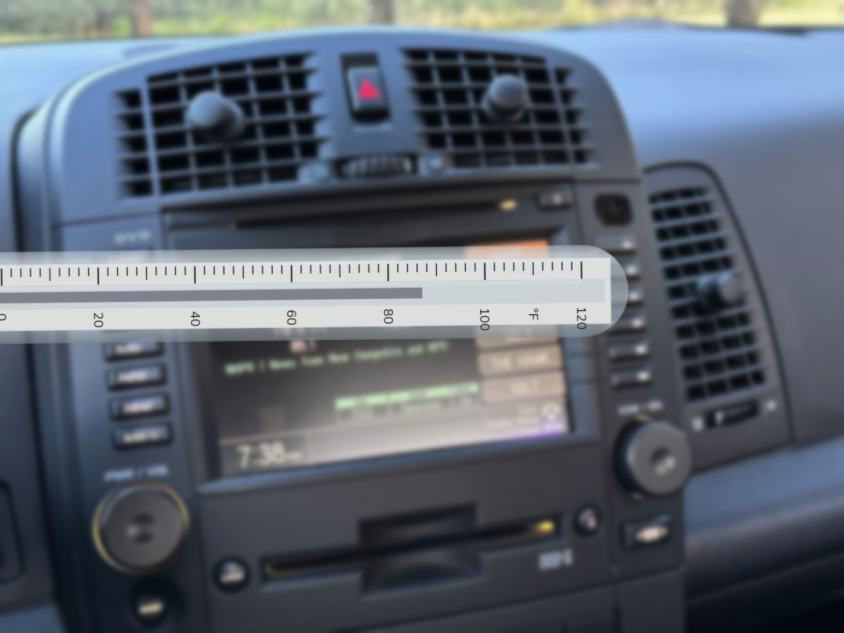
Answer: 87 °F
